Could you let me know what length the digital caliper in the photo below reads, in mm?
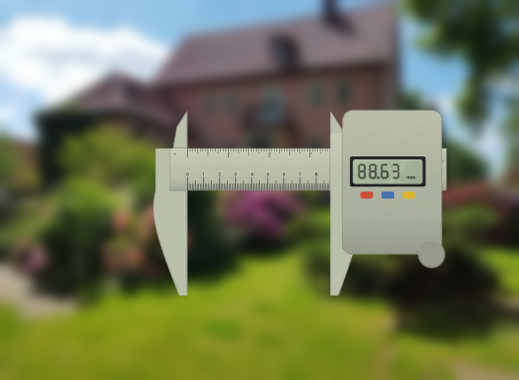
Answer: 88.63 mm
